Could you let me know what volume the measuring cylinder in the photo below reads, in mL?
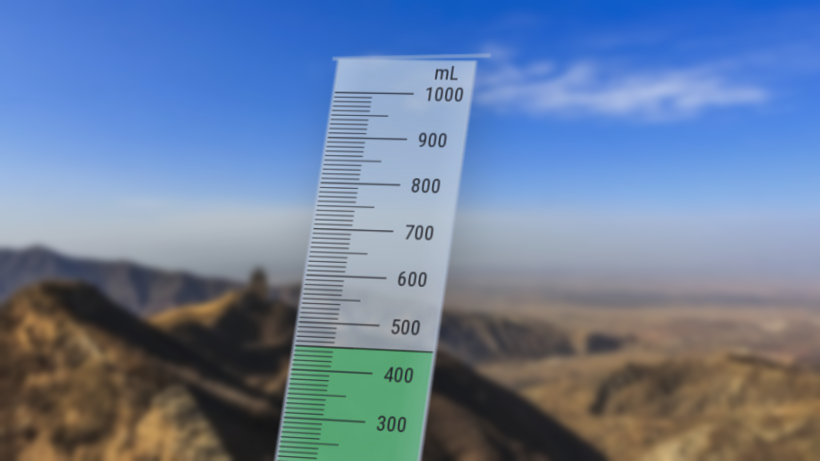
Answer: 450 mL
